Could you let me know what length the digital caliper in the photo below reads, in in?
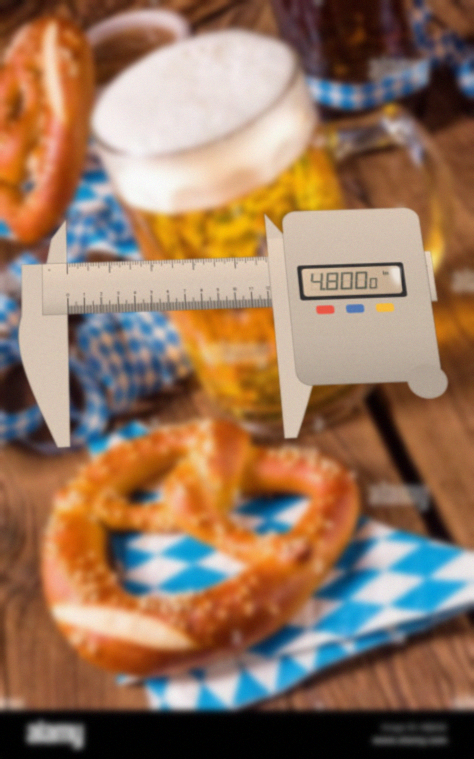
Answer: 4.8000 in
